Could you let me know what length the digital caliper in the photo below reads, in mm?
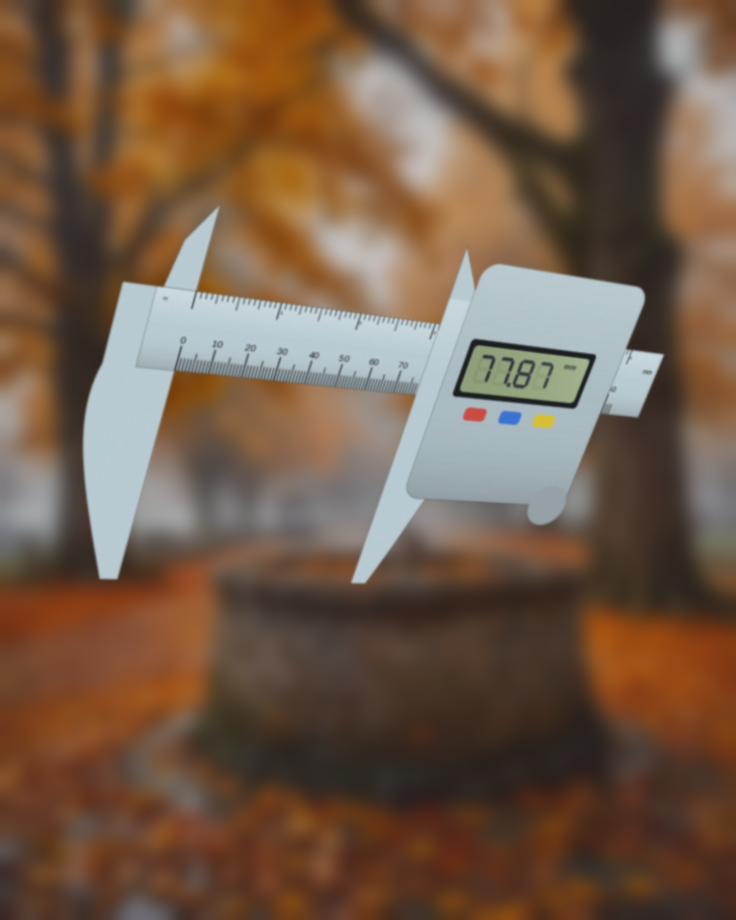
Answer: 77.87 mm
